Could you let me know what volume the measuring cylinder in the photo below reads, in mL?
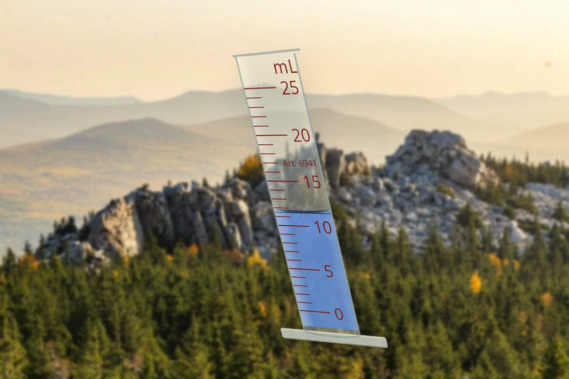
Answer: 11.5 mL
